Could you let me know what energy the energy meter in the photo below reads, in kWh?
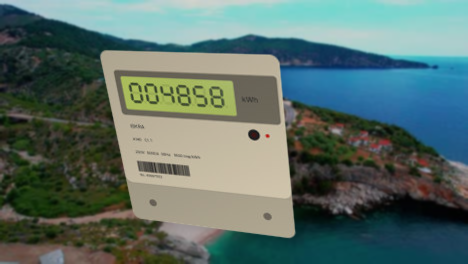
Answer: 4858 kWh
